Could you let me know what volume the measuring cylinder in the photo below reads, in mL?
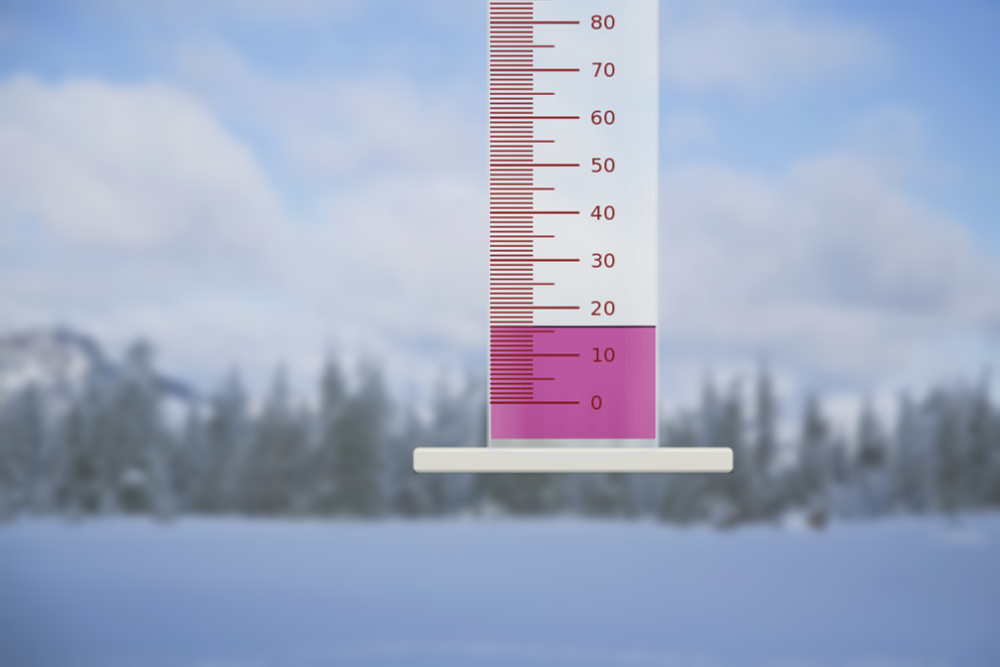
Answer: 16 mL
